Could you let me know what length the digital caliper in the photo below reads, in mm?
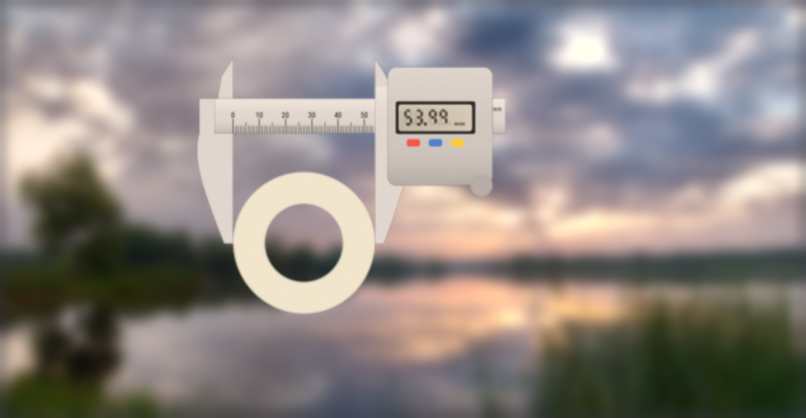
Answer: 53.99 mm
